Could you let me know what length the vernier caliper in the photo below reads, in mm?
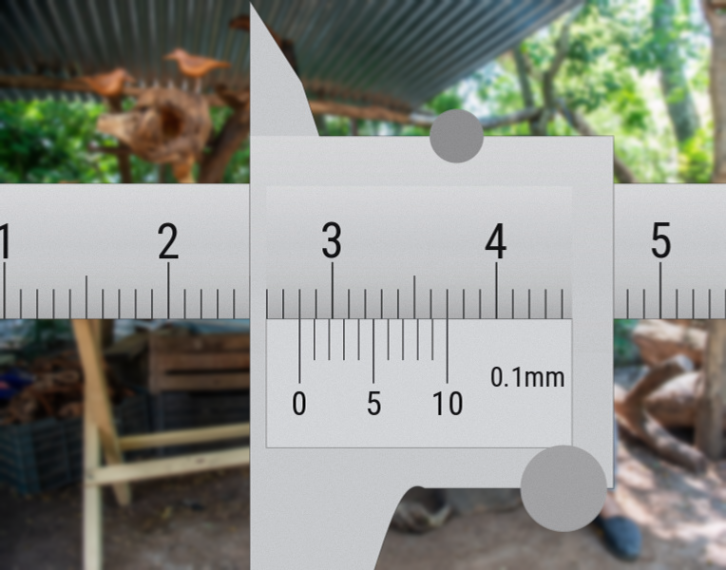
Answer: 28.0 mm
